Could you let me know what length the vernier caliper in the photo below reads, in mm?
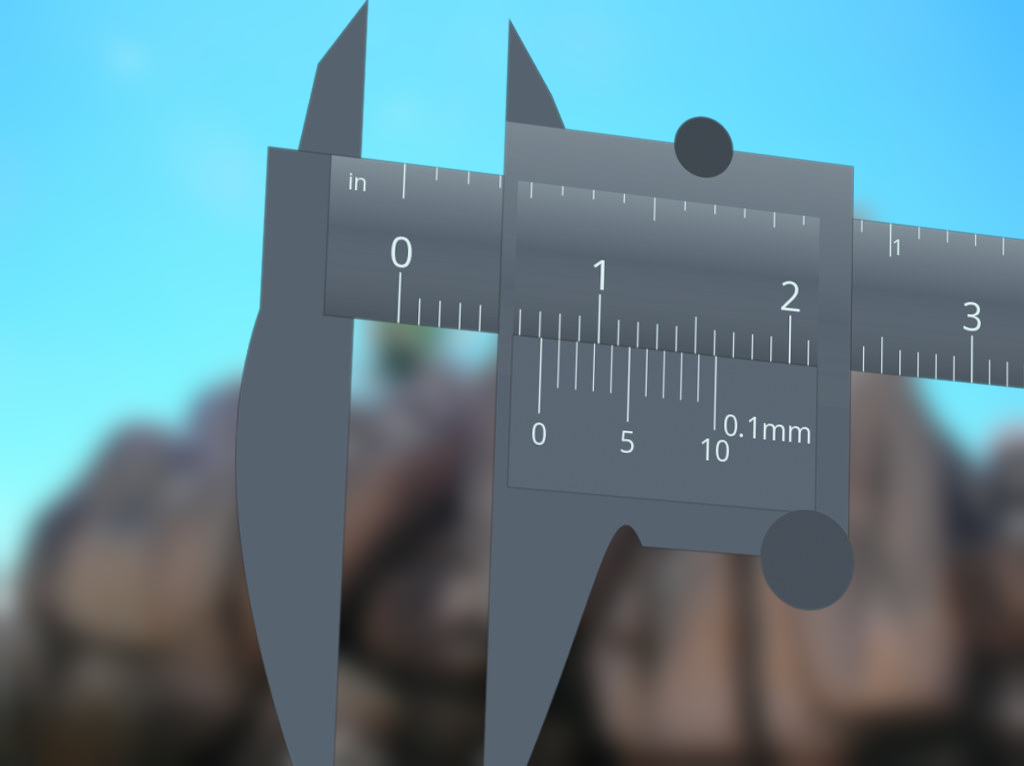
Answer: 7.1 mm
